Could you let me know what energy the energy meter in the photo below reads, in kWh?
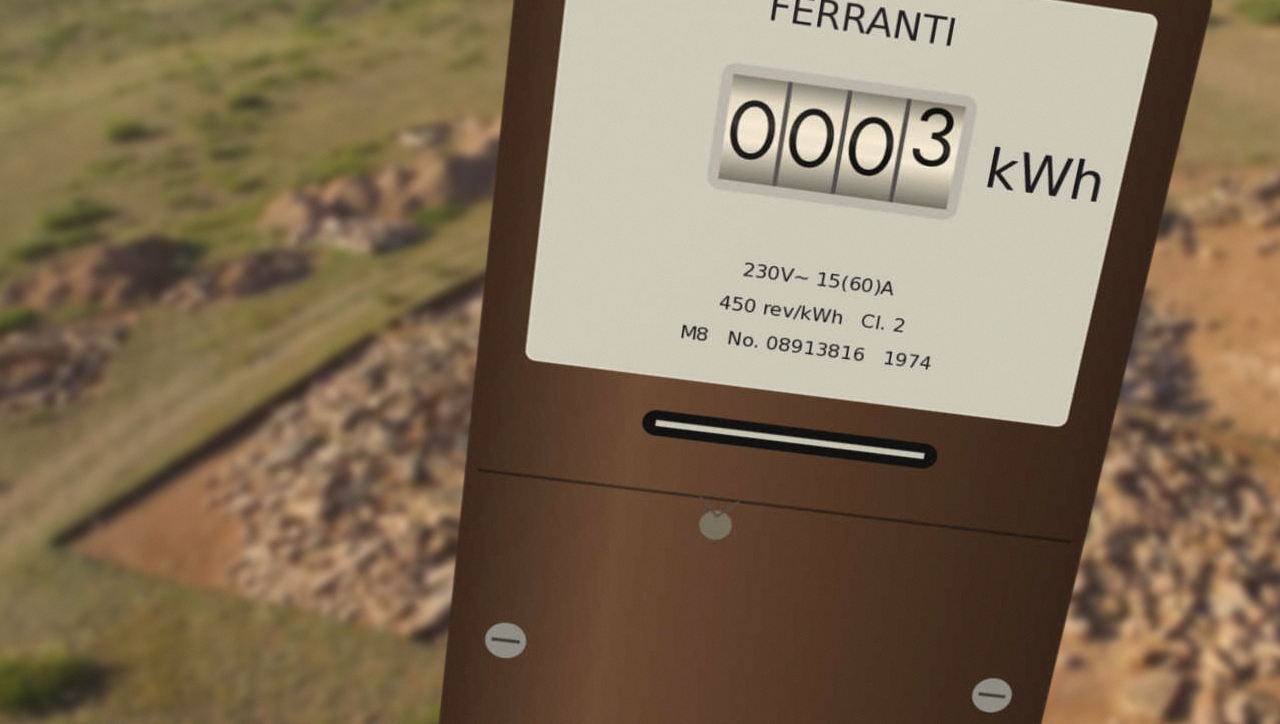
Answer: 3 kWh
